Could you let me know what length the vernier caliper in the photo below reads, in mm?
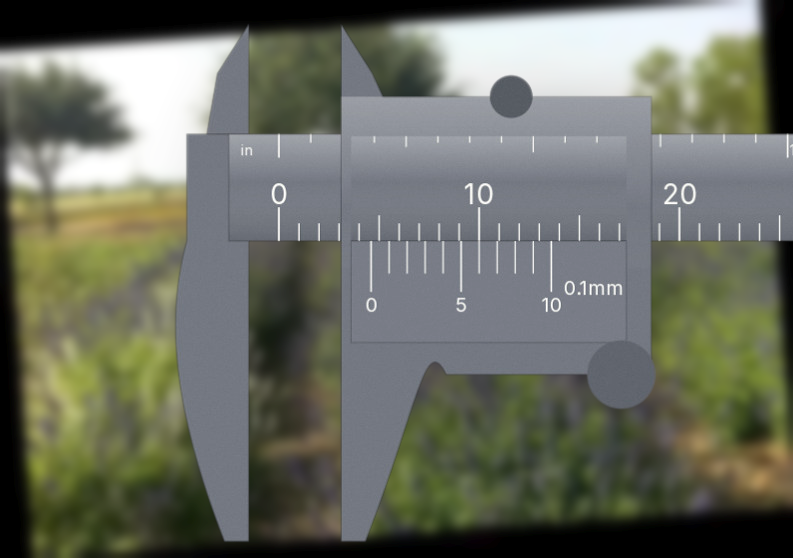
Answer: 4.6 mm
